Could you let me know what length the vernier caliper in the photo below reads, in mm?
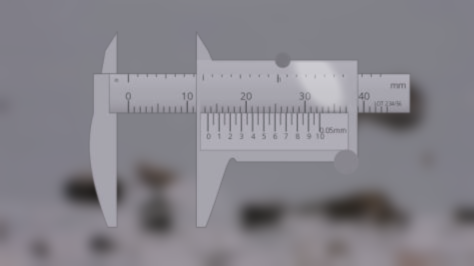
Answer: 13.5 mm
